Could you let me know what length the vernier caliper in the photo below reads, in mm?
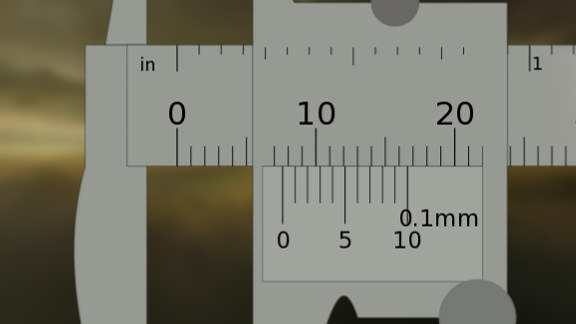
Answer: 7.6 mm
